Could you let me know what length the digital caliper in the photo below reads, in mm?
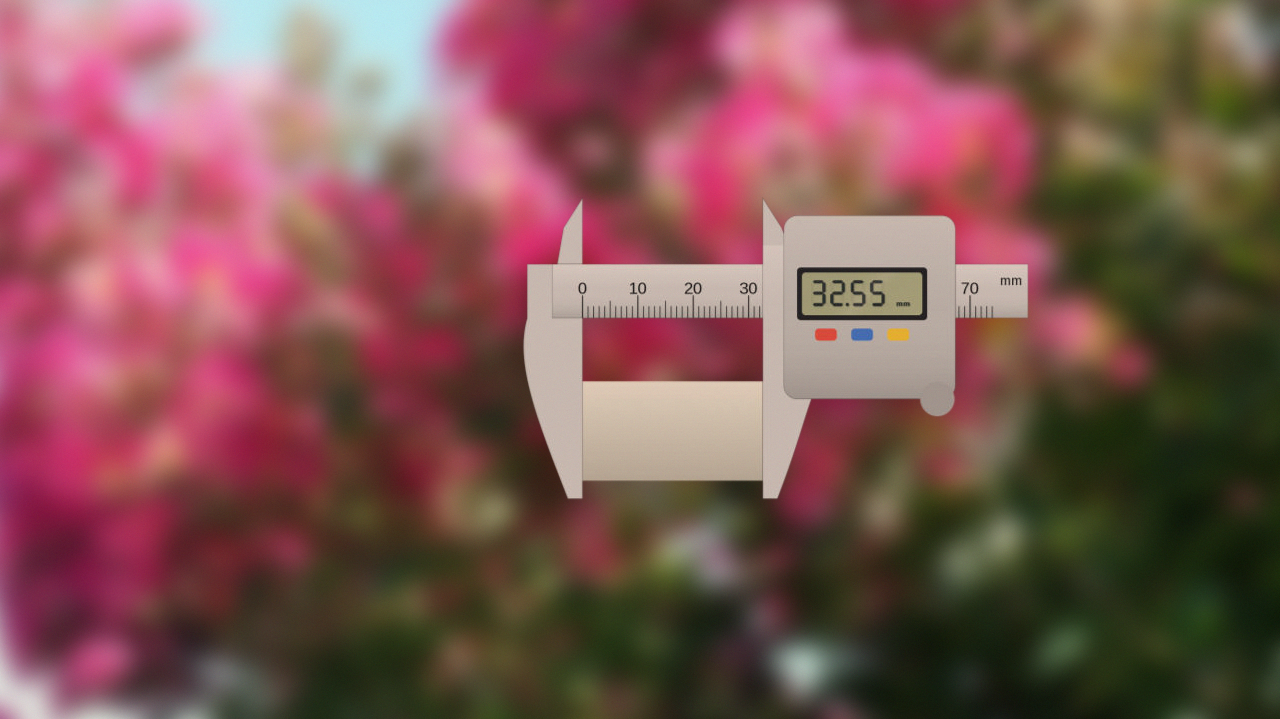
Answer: 32.55 mm
